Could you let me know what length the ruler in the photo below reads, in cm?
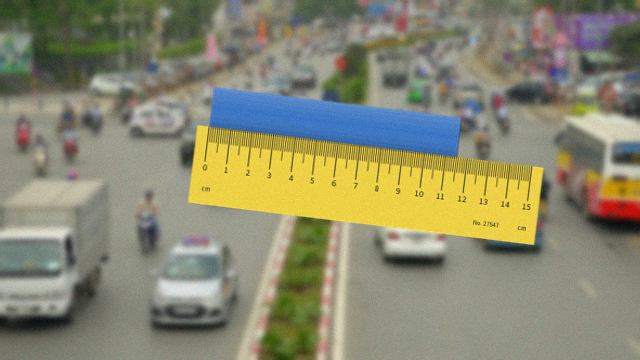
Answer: 11.5 cm
